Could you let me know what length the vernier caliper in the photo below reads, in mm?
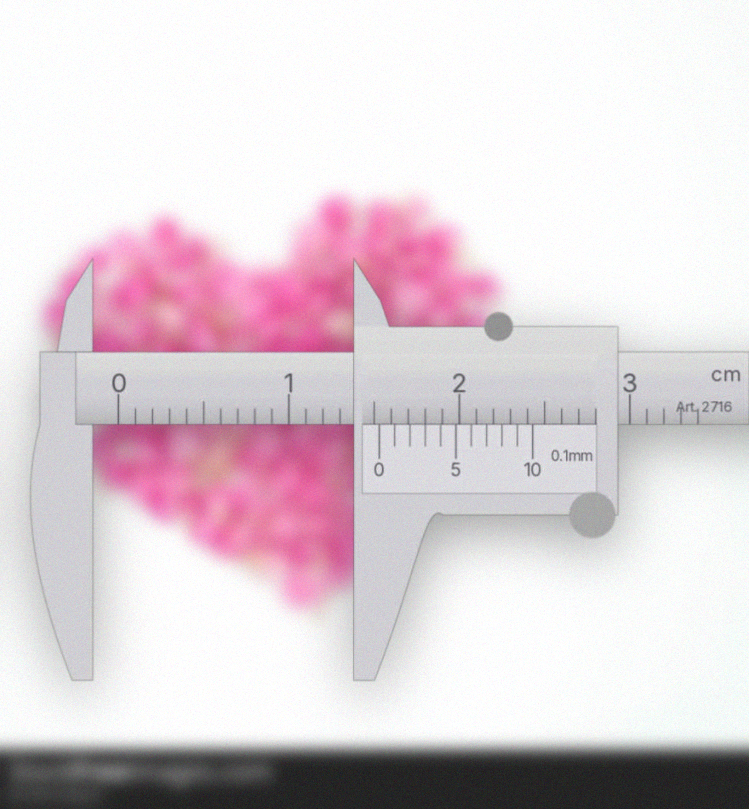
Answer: 15.3 mm
